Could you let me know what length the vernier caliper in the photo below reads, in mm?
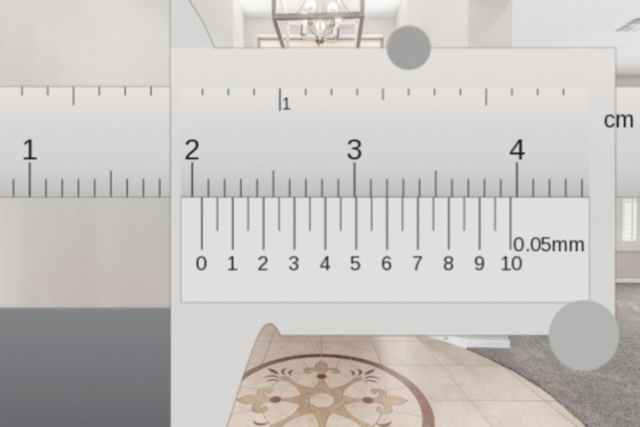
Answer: 20.6 mm
